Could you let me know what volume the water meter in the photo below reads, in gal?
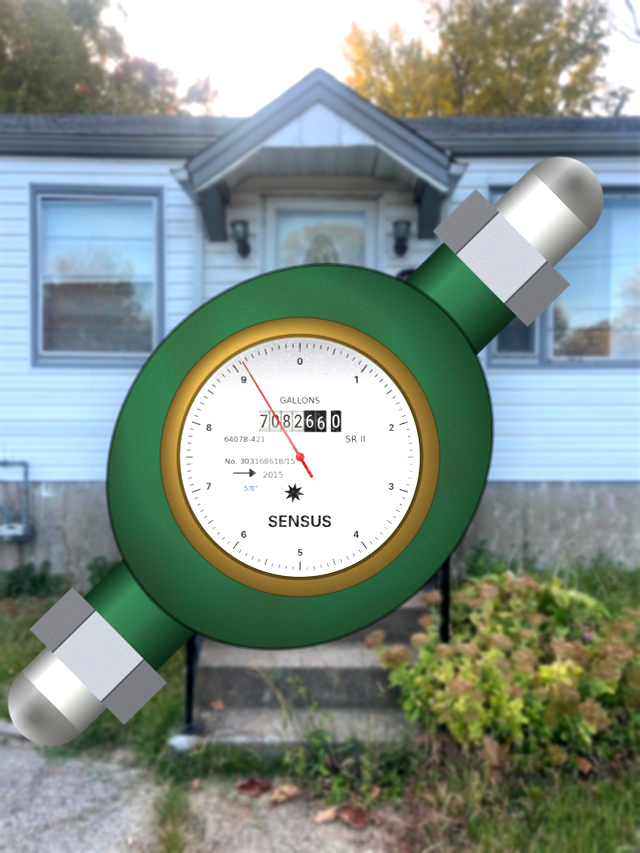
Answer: 7082659.1 gal
